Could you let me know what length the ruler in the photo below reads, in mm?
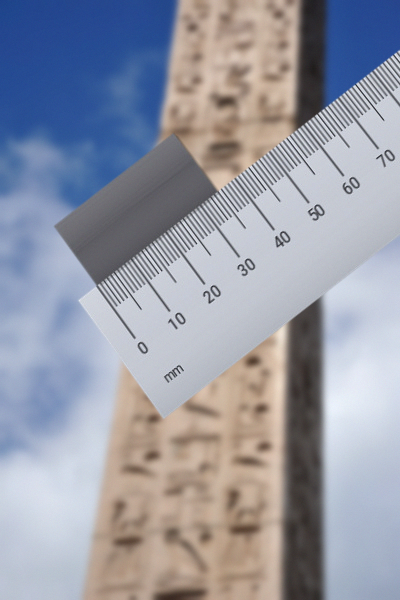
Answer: 35 mm
